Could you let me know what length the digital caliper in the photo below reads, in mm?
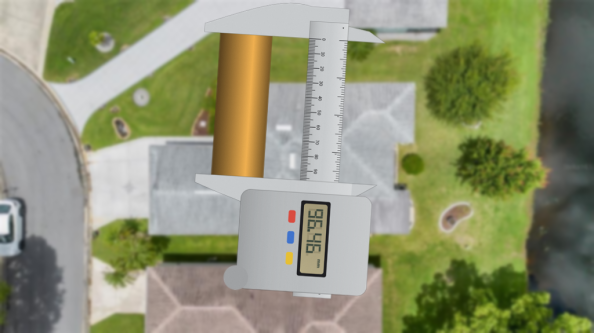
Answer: 96.46 mm
